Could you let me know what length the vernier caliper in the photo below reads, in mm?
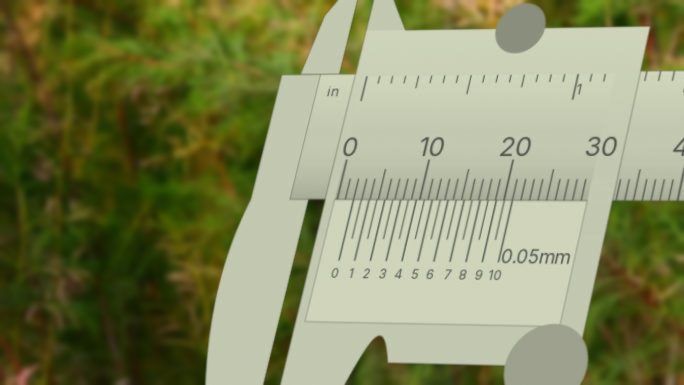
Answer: 2.0 mm
